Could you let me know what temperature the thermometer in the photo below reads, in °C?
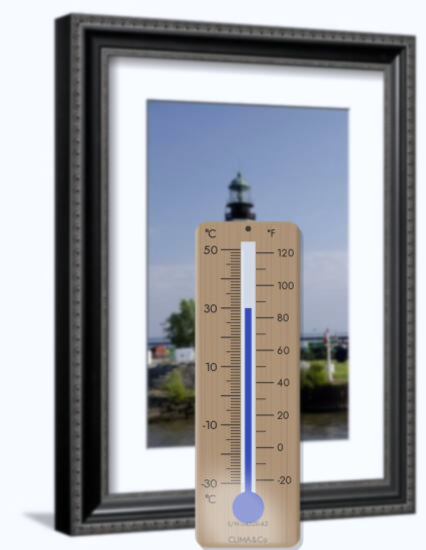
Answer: 30 °C
